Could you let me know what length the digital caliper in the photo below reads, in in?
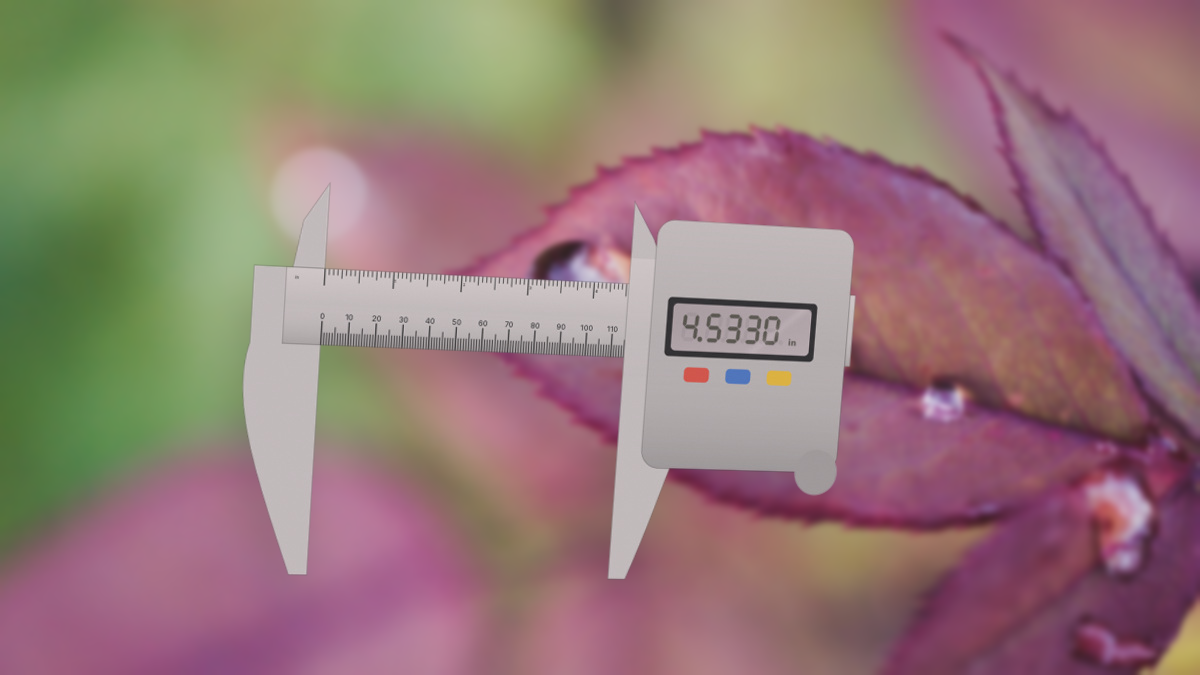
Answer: 4.5330 in
